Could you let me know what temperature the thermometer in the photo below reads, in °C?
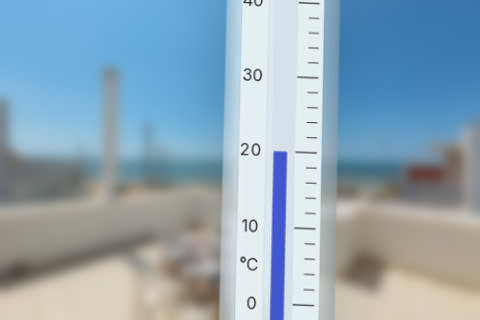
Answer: 20 °C
